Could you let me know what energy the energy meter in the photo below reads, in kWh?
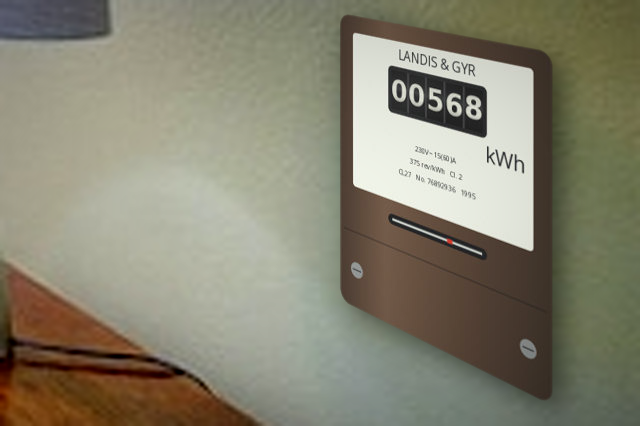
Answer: 568 kWh
